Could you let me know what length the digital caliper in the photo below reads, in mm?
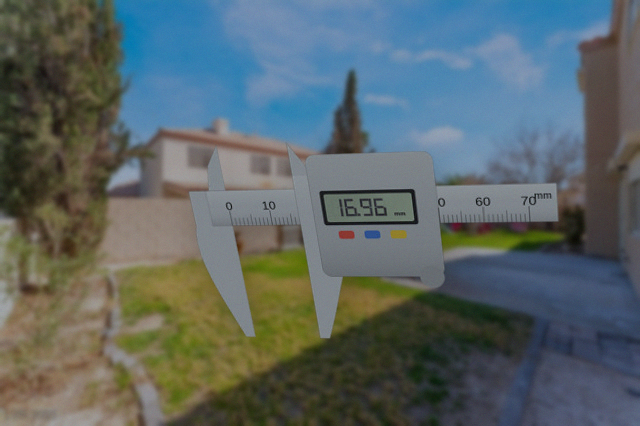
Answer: 16.96 mm
